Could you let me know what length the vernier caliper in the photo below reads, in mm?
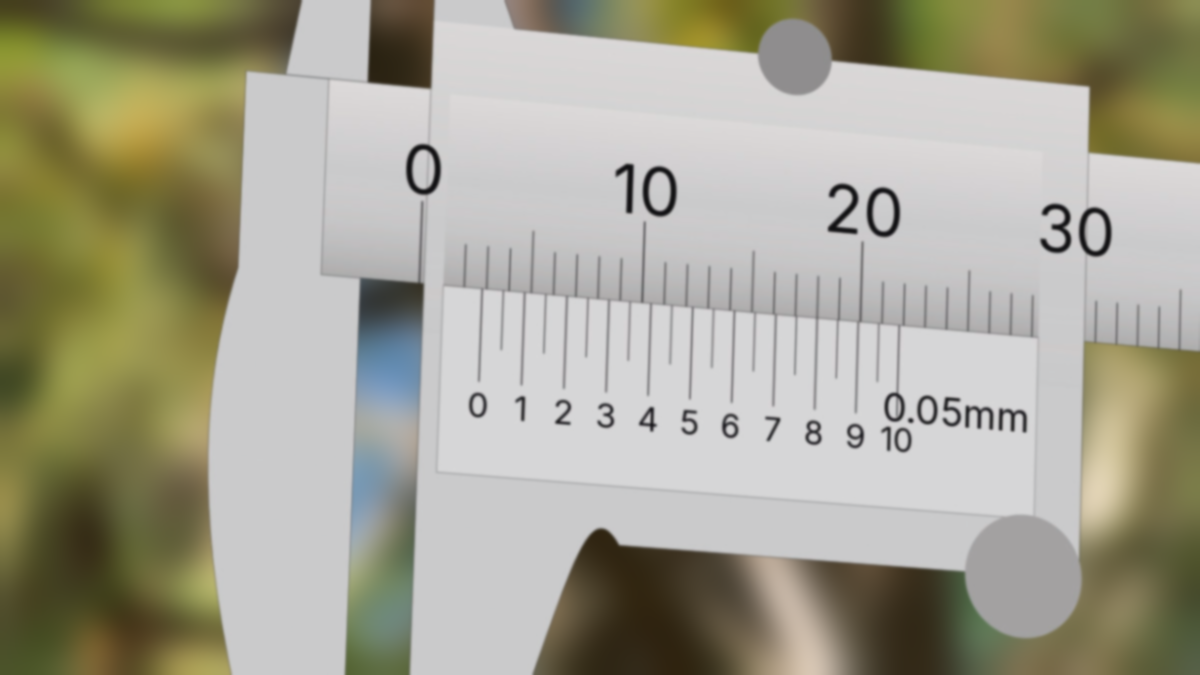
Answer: 2.8 mm
